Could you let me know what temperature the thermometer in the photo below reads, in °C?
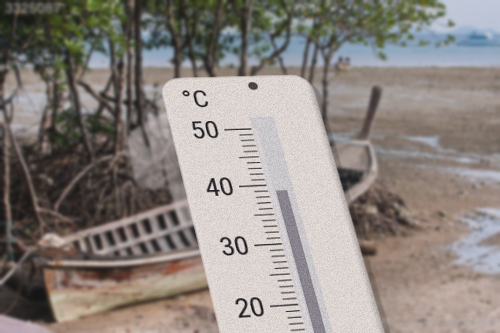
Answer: 39 °C
